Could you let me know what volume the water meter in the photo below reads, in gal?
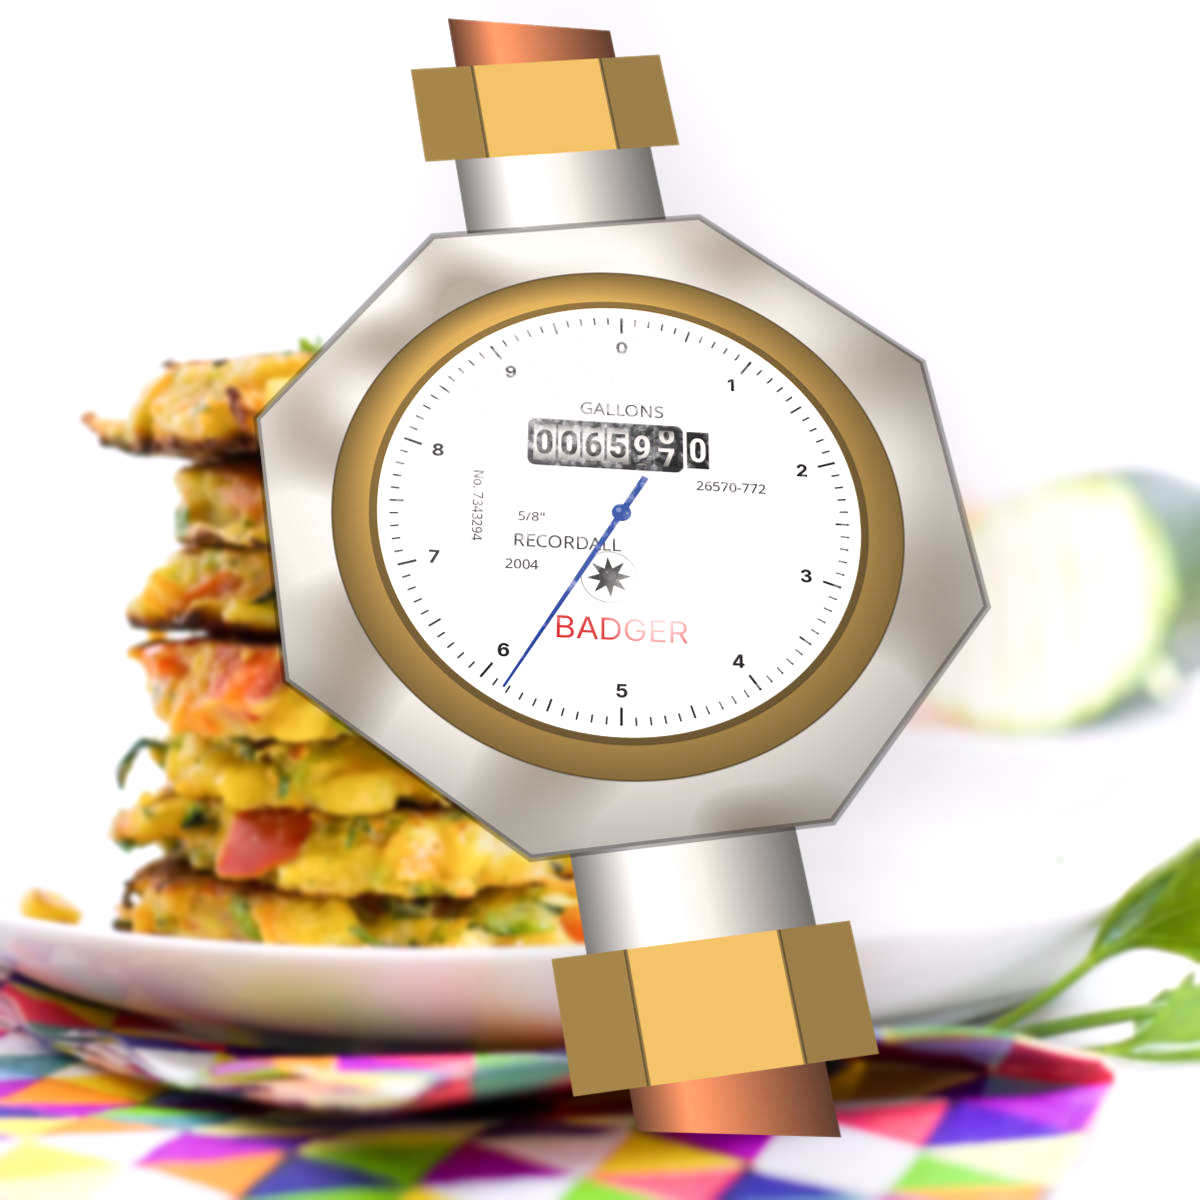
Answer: 65965.8 gal
